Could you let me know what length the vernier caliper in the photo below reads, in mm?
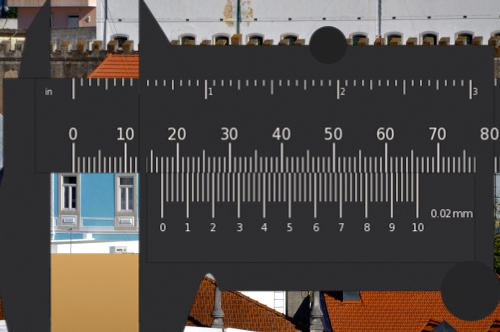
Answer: 17.0 mm
